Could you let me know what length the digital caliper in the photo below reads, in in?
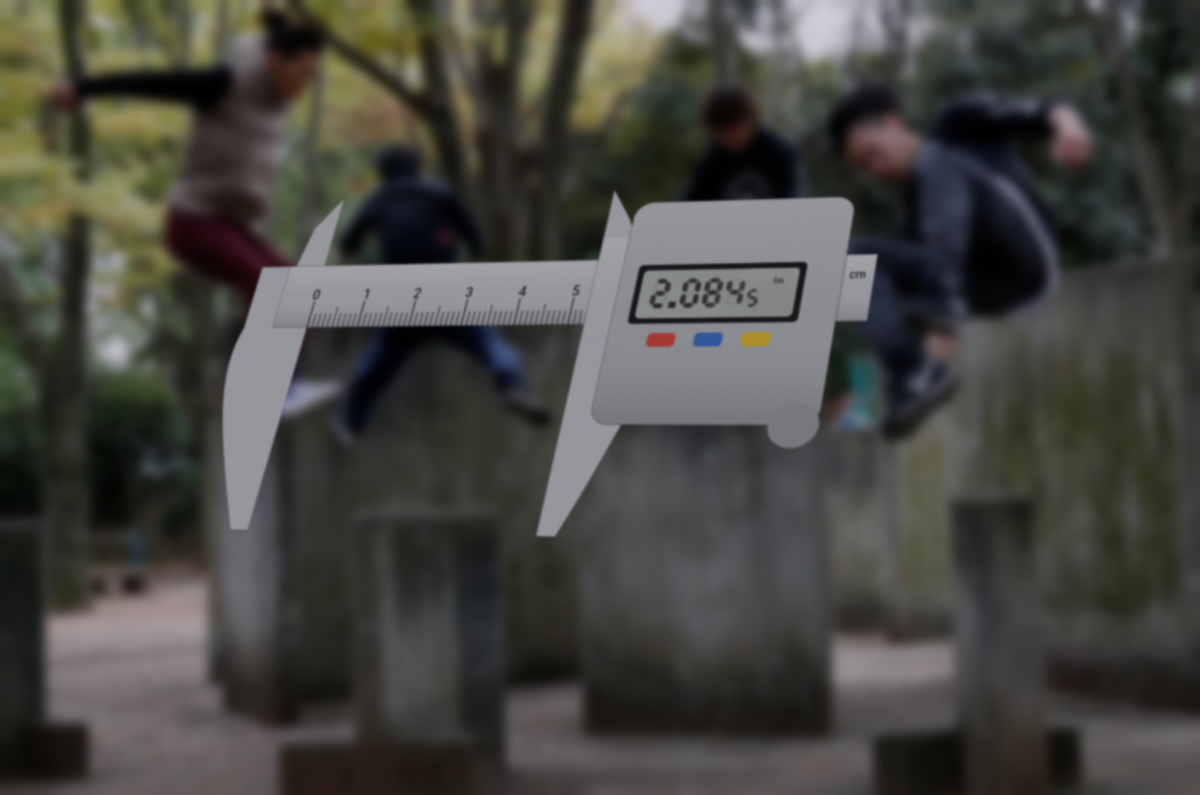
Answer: 2.0845 in
